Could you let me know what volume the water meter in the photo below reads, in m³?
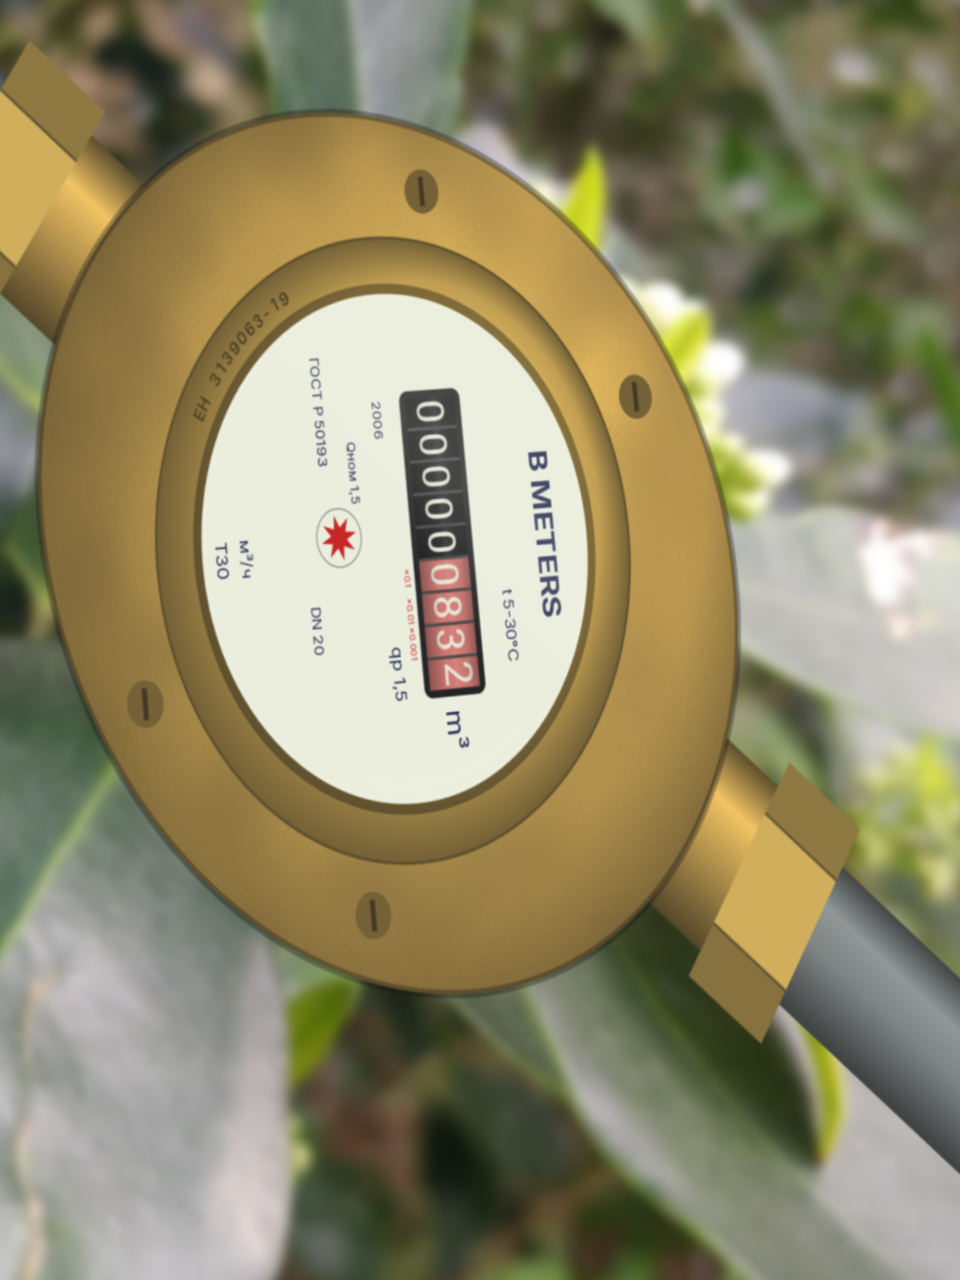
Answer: 0.0832 m³
